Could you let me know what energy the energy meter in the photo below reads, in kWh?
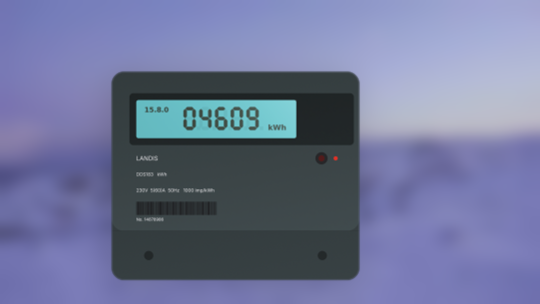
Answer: 4609 kWh
